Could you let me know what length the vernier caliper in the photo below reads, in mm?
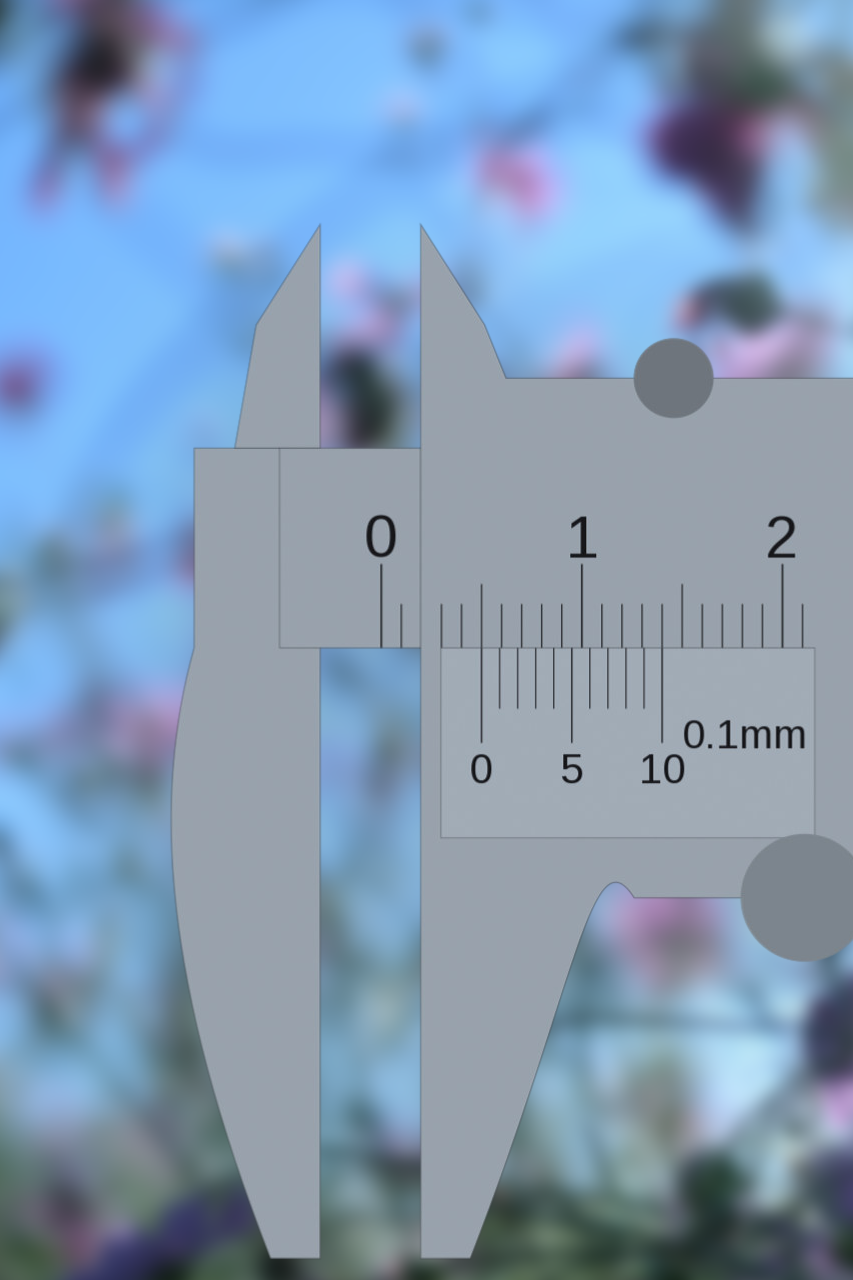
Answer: 5.0 mm
